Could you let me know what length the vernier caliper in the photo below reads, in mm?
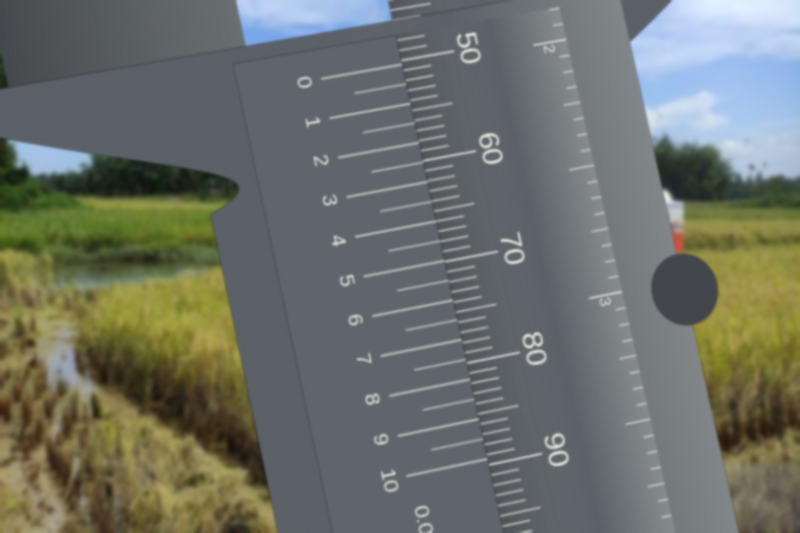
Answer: 50.4 mm
